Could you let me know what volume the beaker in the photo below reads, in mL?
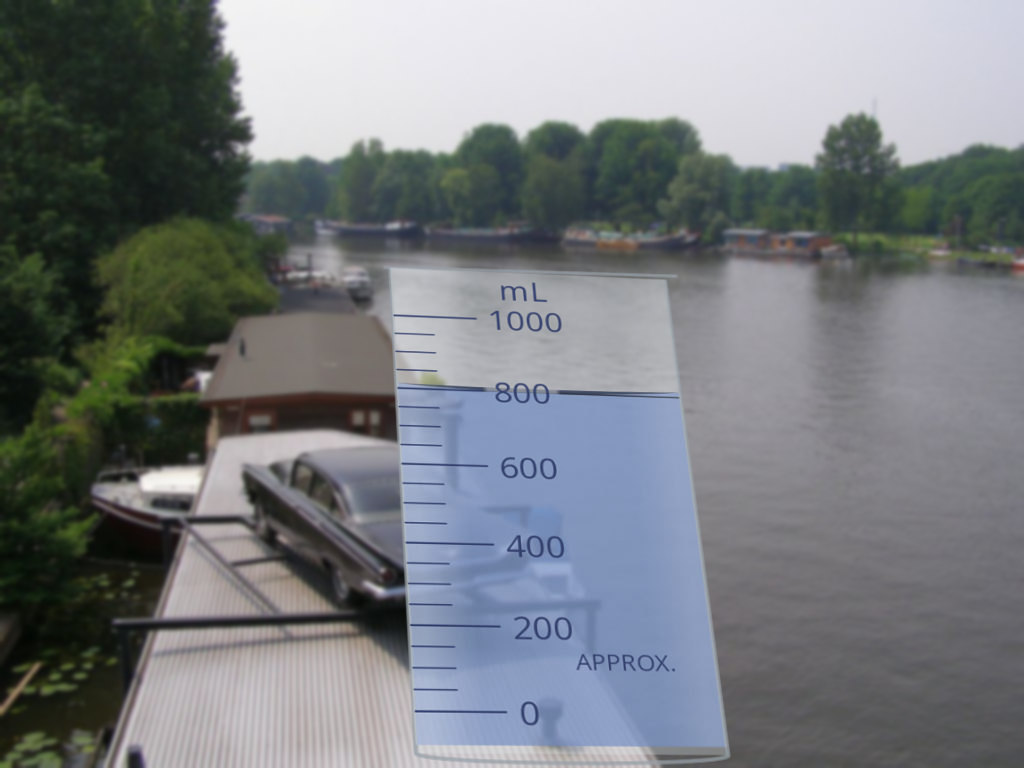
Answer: 800 mL
